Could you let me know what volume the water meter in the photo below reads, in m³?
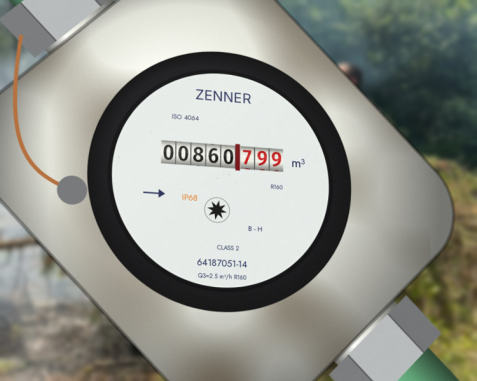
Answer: 860.799 m³
